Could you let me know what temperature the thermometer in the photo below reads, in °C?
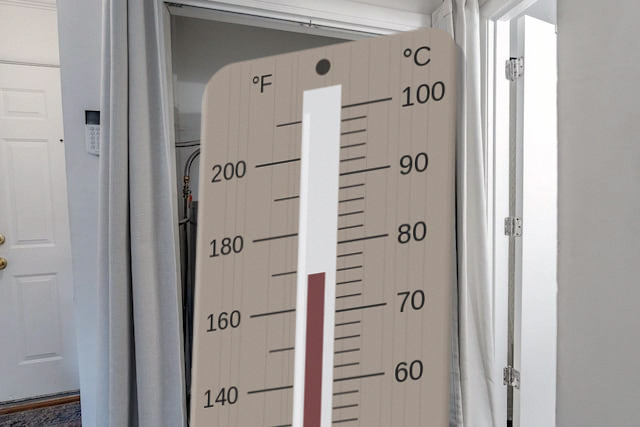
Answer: 76 °C
